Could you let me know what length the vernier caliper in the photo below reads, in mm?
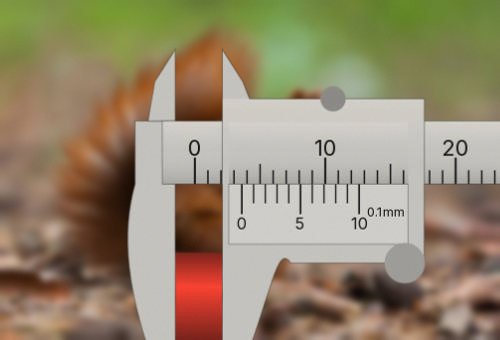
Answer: 3.6 mm
